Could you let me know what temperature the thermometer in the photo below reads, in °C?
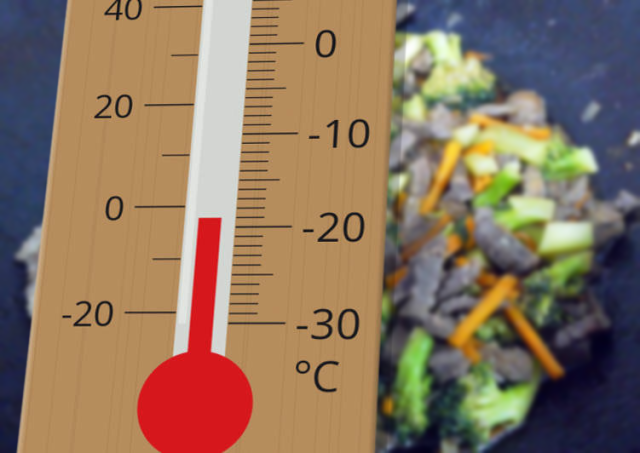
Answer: -19 °C
